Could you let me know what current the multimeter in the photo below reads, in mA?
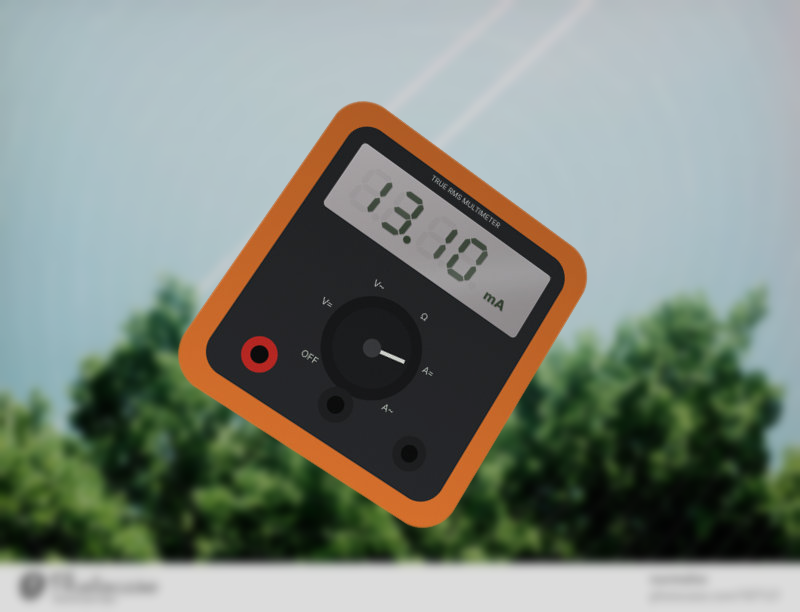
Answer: 13.10 mA
